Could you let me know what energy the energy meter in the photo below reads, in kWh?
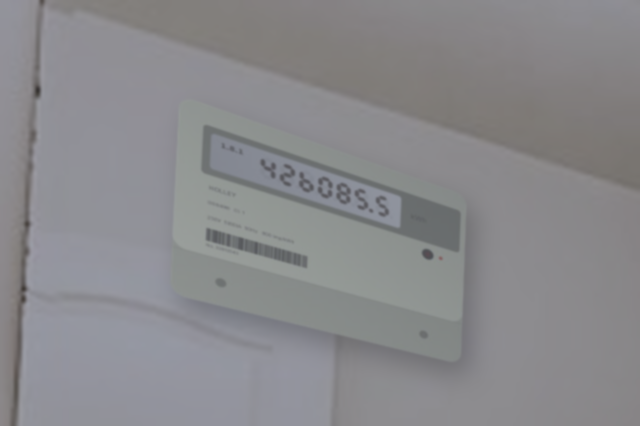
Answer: 426085.5 kWh
